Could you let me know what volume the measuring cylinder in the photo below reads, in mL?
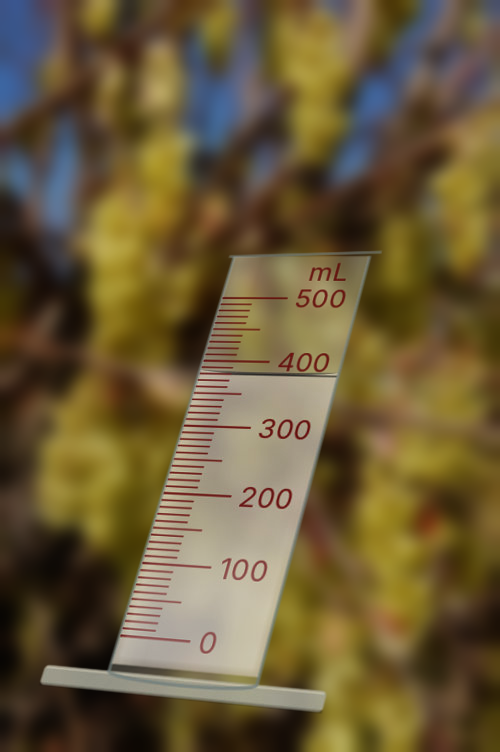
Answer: 380 mL
